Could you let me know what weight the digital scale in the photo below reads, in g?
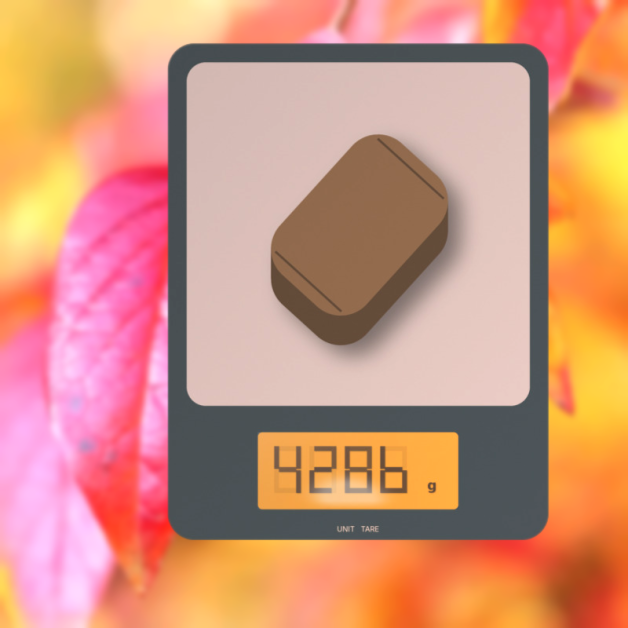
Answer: 4286 g
